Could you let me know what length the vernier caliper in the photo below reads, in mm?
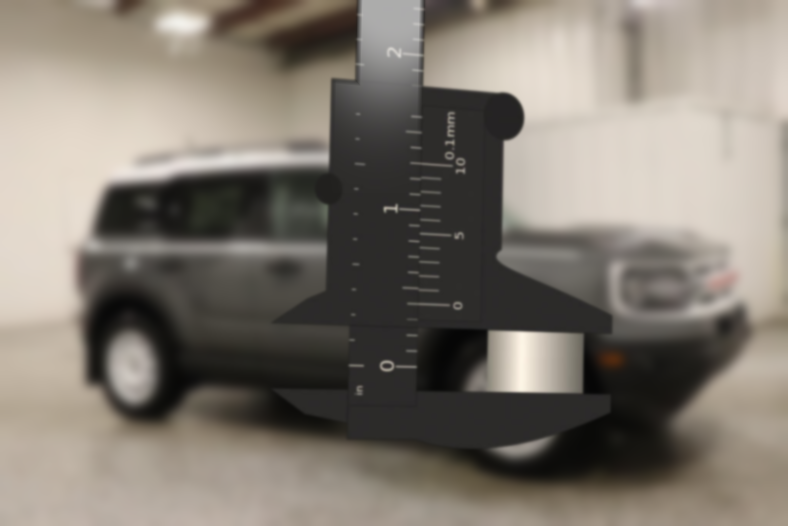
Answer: 4.0 mm
